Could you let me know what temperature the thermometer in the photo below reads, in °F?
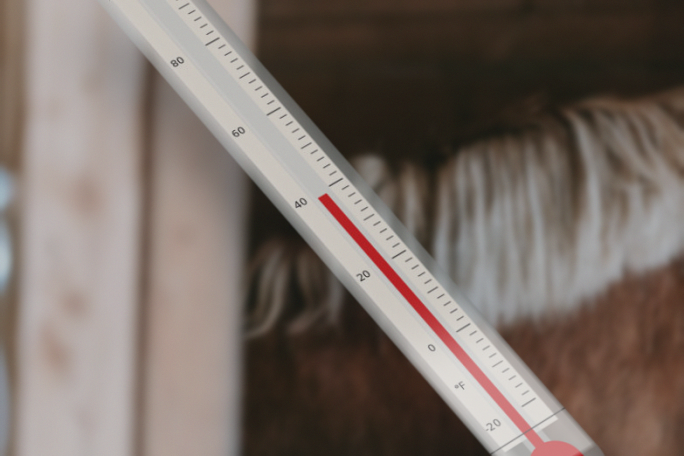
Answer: 39 °F
